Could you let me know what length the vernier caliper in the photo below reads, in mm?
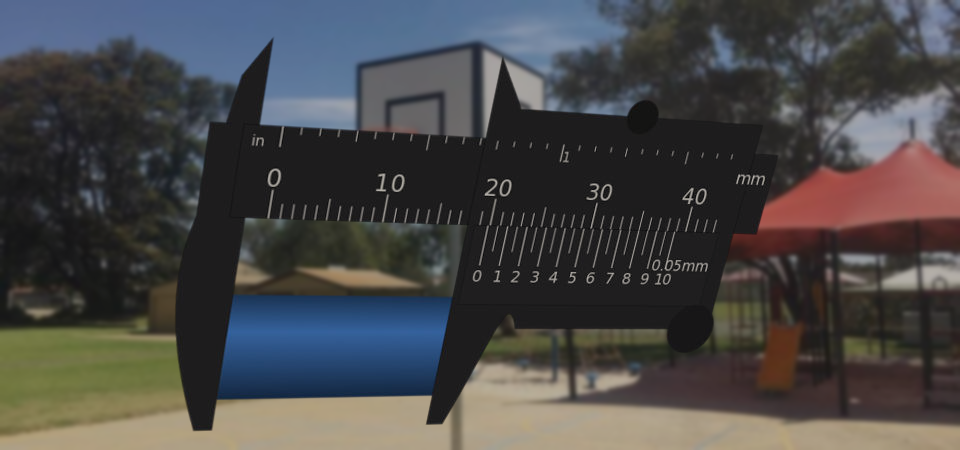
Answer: 19.8 mm
